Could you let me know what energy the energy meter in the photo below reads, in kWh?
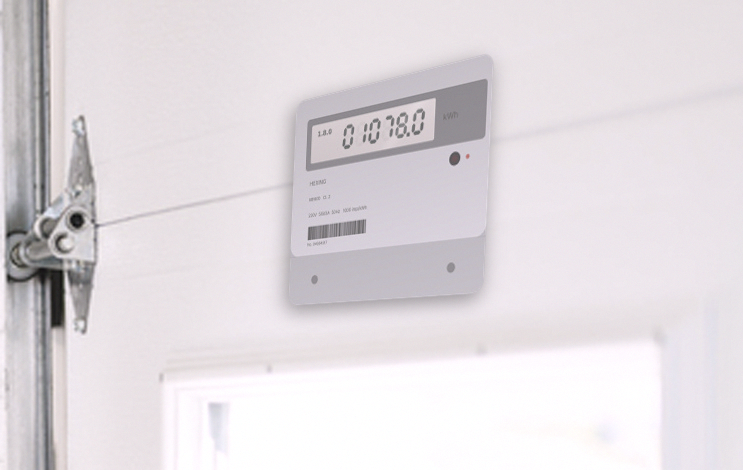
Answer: 1078.0 kWh
